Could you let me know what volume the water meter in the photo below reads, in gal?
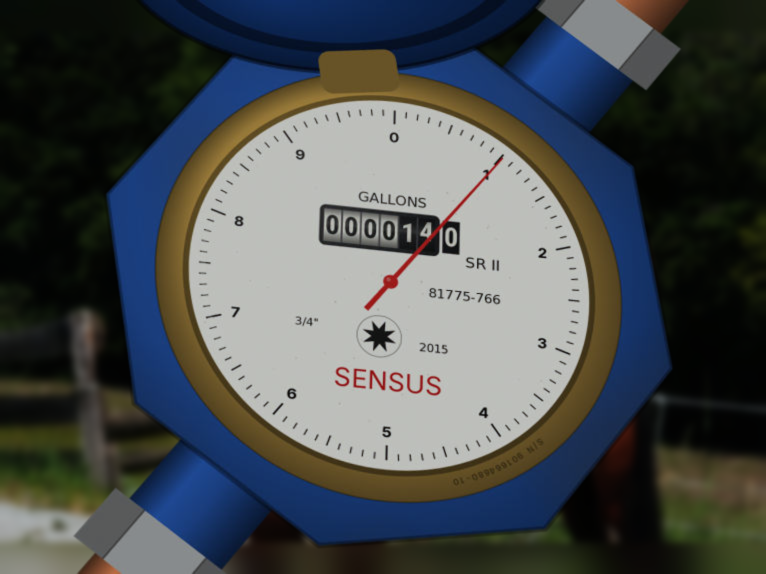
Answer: 141.0 gal
